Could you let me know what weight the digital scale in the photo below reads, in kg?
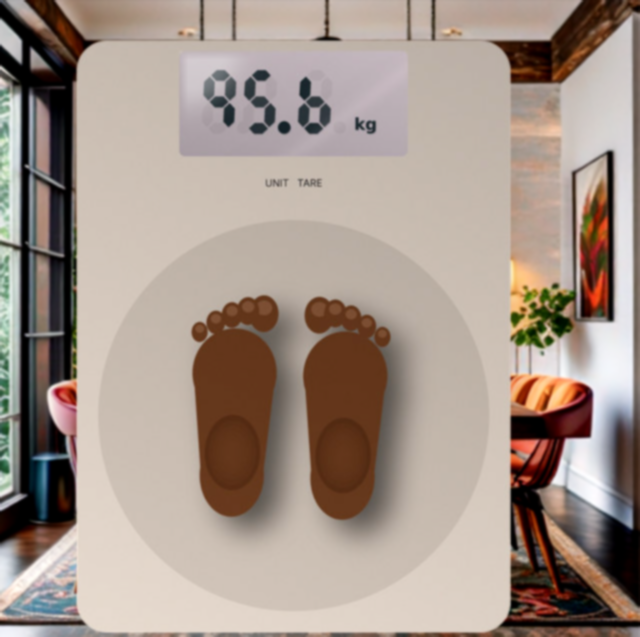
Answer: 95.6 kg
